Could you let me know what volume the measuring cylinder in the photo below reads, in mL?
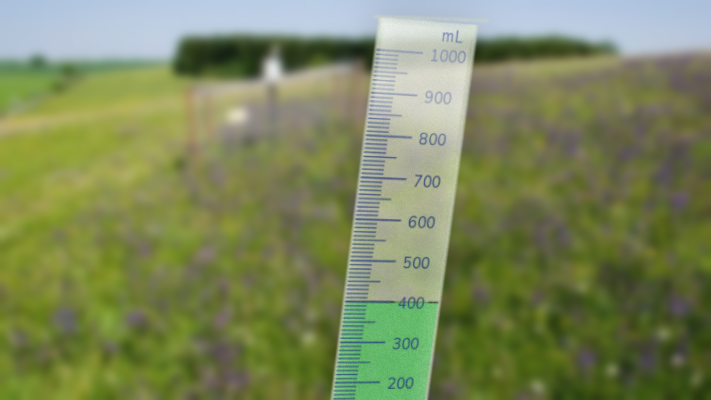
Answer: 400 mL
